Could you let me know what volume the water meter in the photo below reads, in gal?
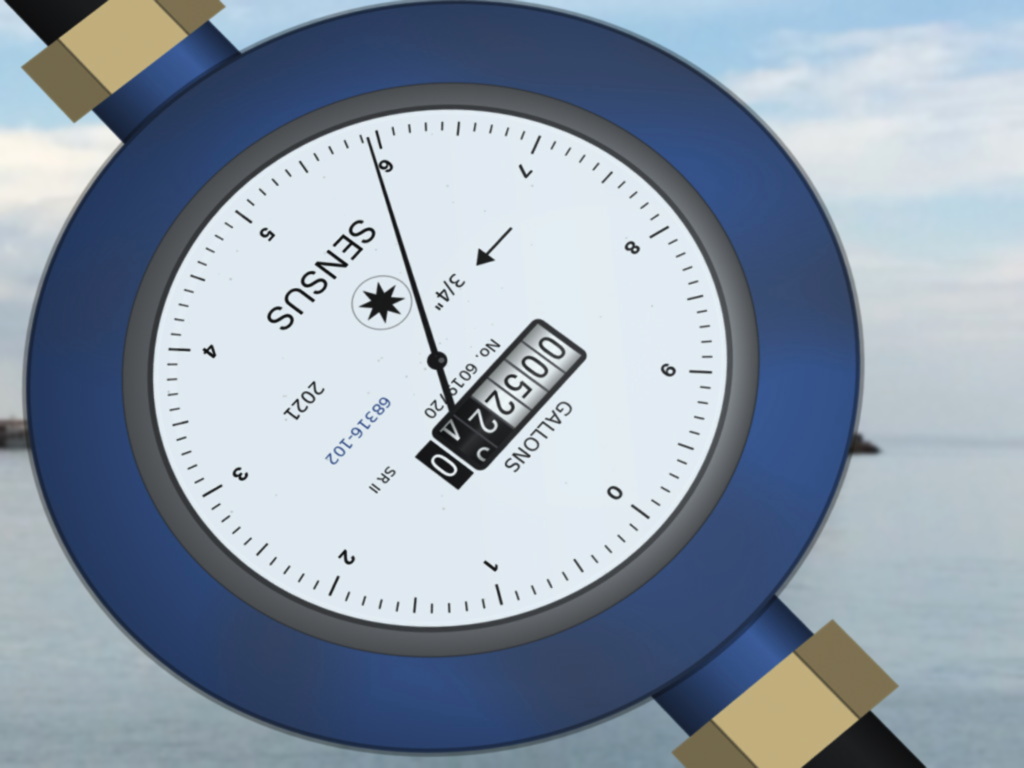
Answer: 52235.9 gal
